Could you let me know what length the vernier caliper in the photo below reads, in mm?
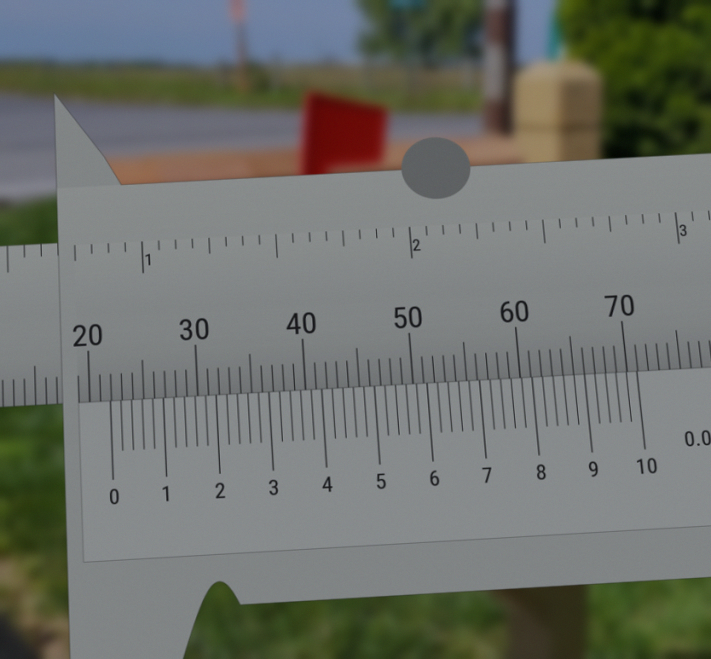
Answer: 21.9 mm
